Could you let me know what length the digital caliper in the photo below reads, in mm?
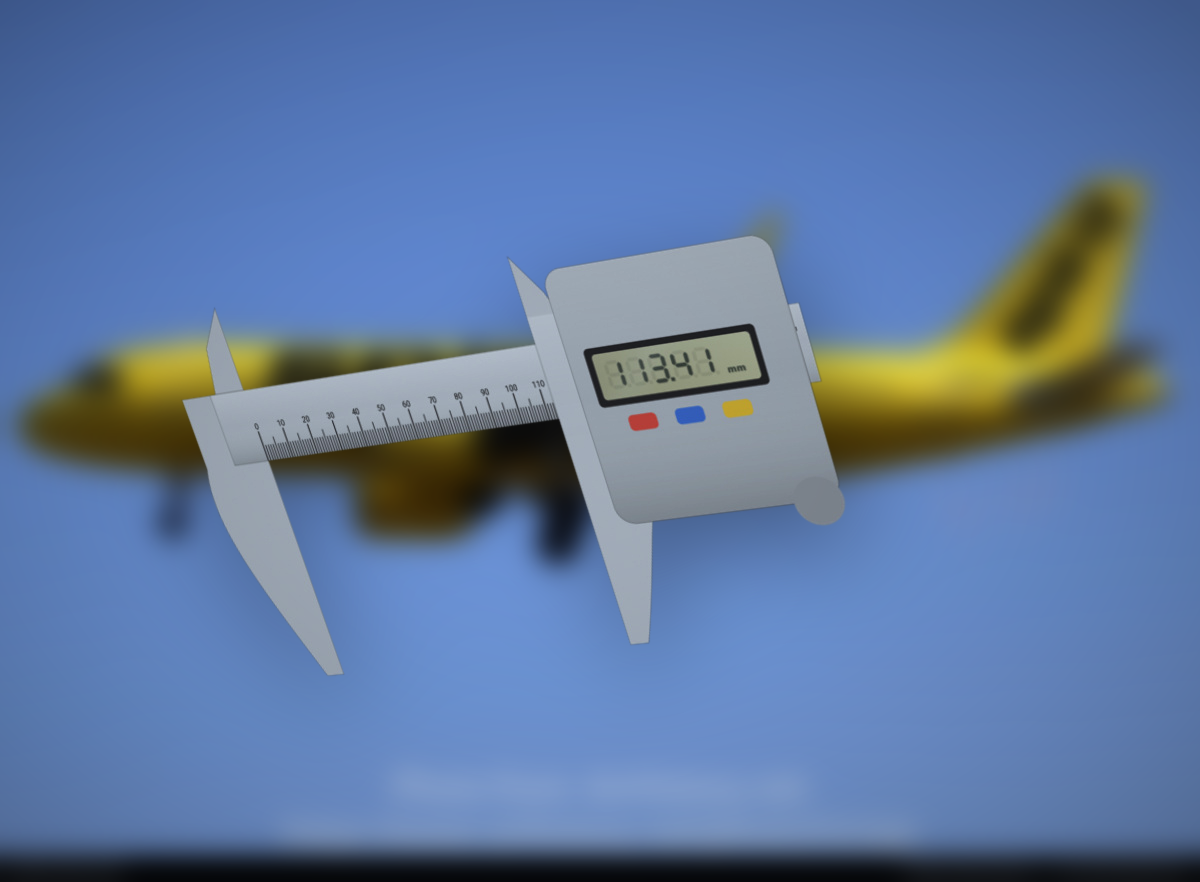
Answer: 113.41 mm
